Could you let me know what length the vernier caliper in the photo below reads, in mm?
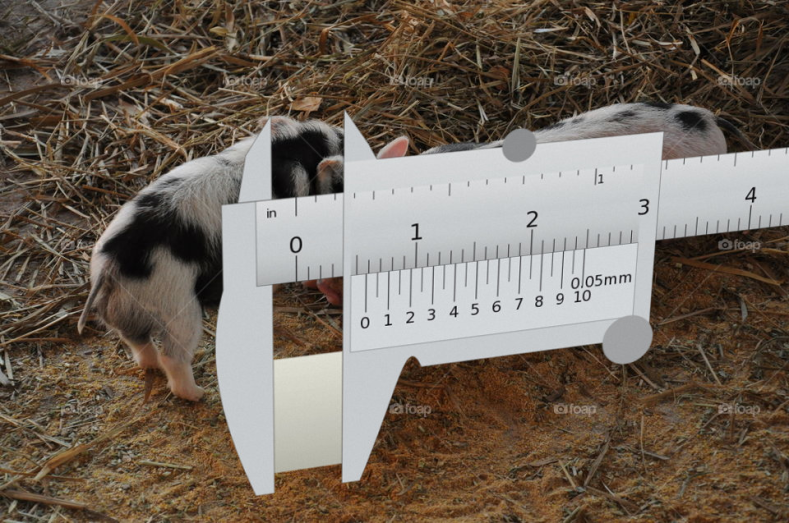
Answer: 5.8 mm
